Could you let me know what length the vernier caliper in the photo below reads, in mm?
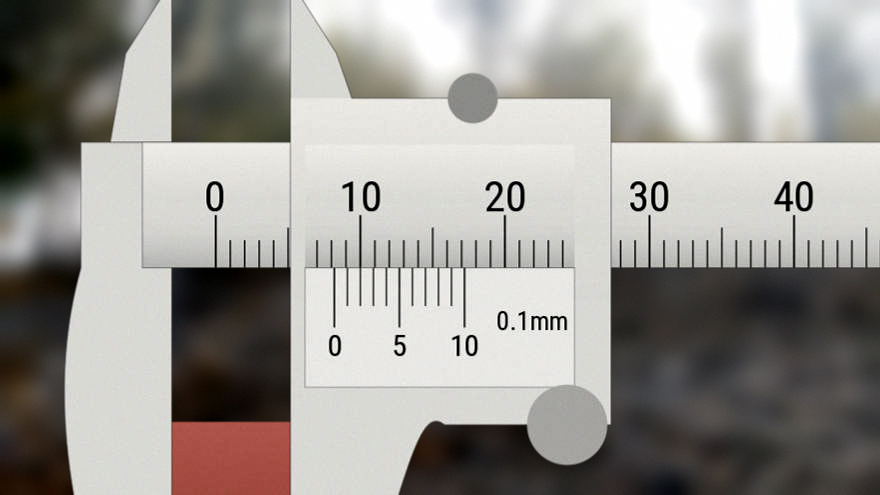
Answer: 8.2 mm
